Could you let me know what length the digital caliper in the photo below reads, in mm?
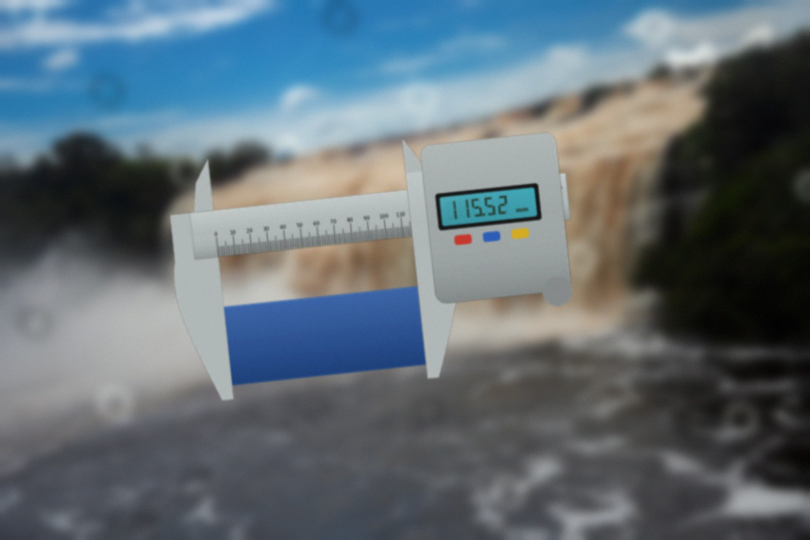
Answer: 115.52 mm
